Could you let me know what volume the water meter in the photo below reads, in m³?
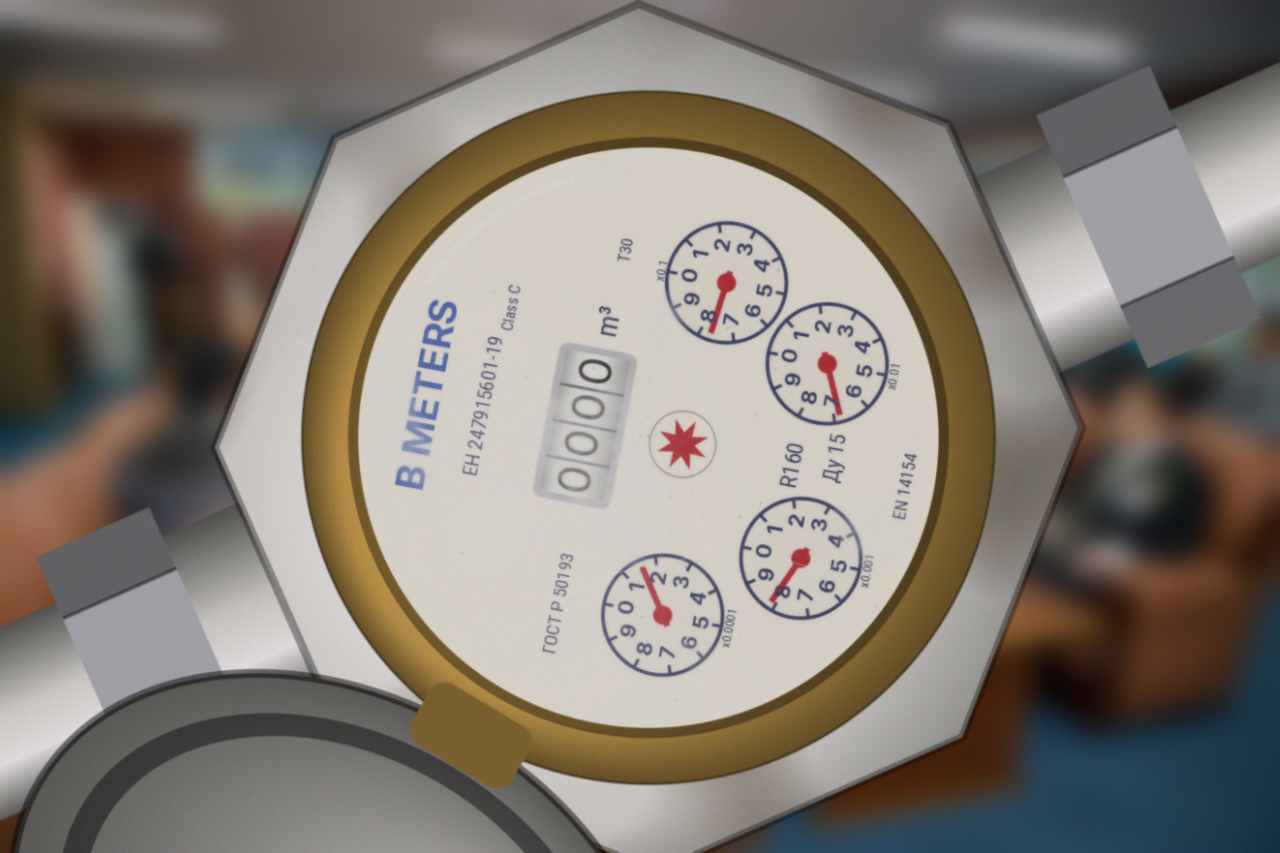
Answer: 0.7681 m³
